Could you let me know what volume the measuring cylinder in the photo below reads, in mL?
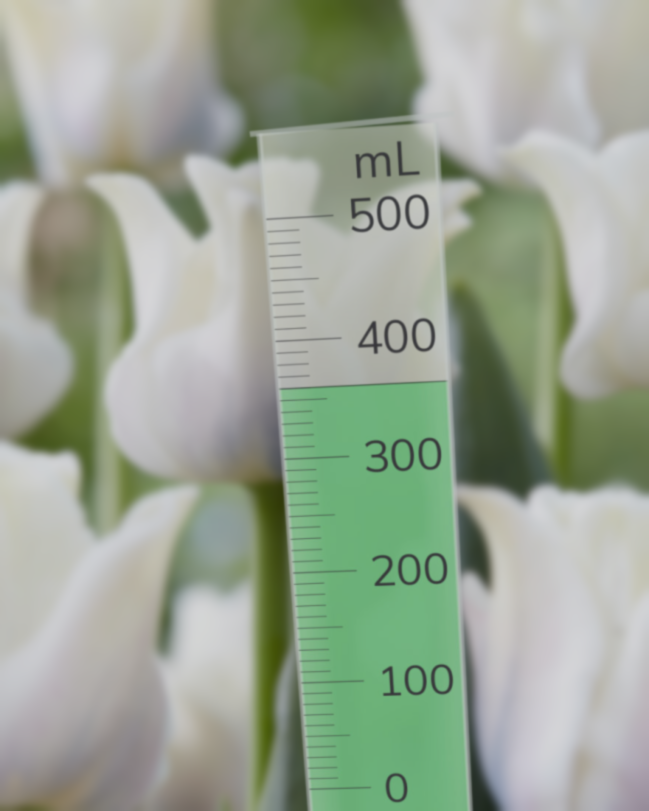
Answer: 360 mL
